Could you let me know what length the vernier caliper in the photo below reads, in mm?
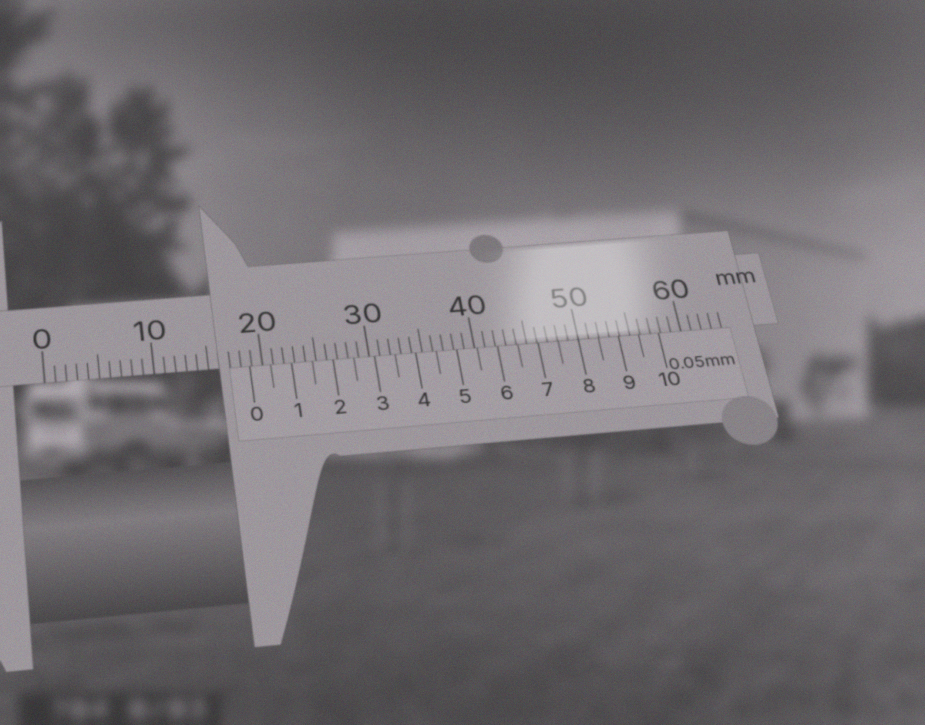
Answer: 18.8 mm
